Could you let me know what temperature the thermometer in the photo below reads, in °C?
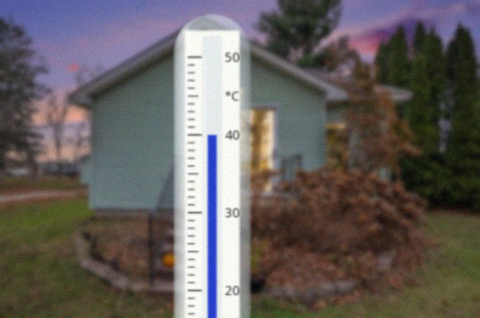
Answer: 40 °C
